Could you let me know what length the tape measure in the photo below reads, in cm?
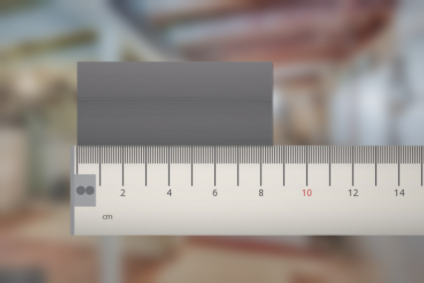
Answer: 8.5 cm
